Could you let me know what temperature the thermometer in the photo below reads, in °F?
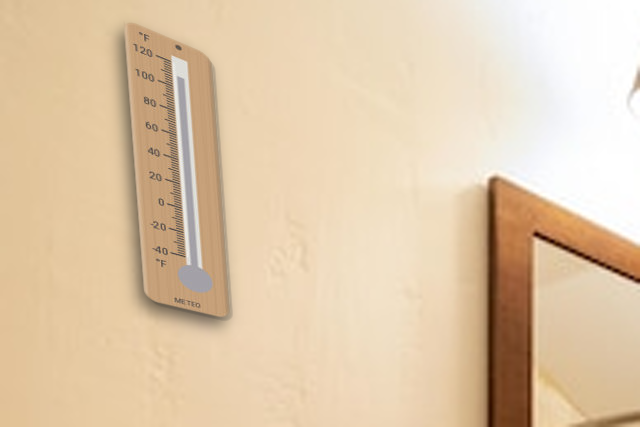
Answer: 110 °F
